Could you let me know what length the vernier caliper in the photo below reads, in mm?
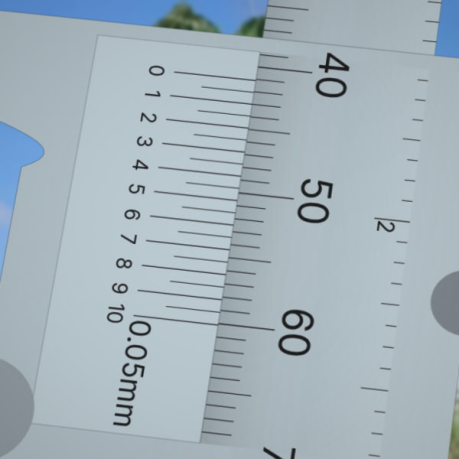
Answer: 41.1 mm
